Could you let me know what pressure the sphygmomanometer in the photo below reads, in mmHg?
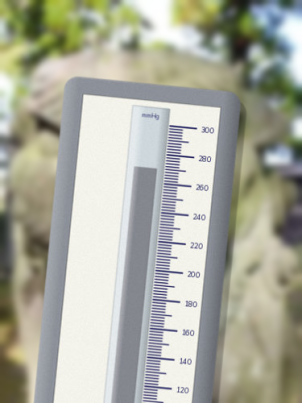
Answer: 270 mmHg
